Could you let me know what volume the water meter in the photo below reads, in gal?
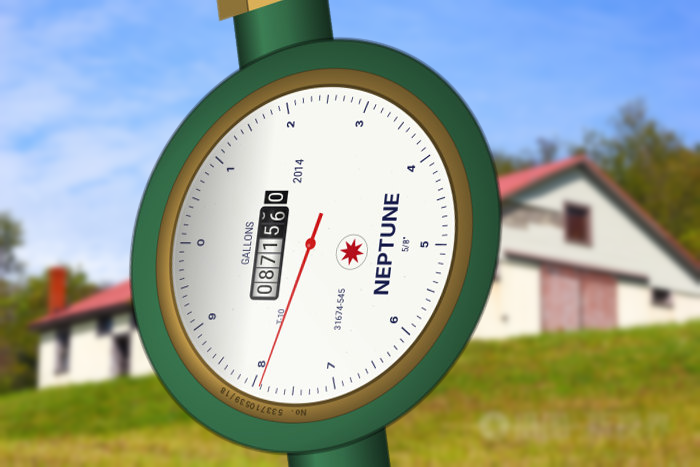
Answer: 871557.9 gal
